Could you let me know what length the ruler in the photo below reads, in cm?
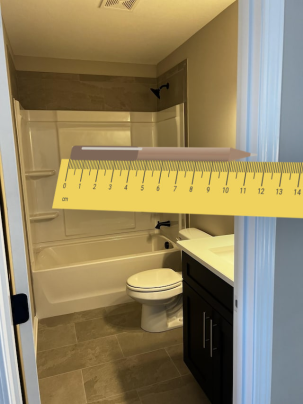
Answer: 11.5 cm
